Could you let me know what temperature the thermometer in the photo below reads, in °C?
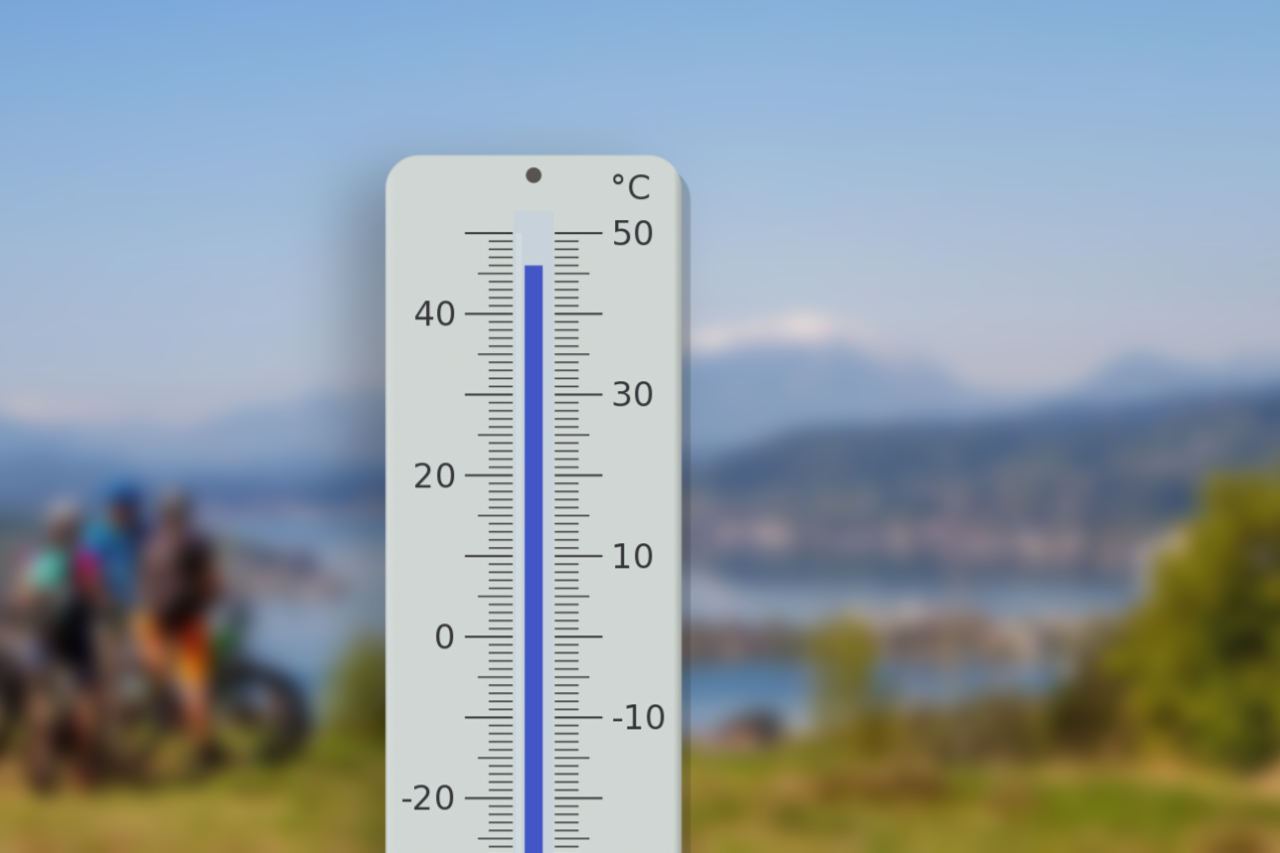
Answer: 46 °C
